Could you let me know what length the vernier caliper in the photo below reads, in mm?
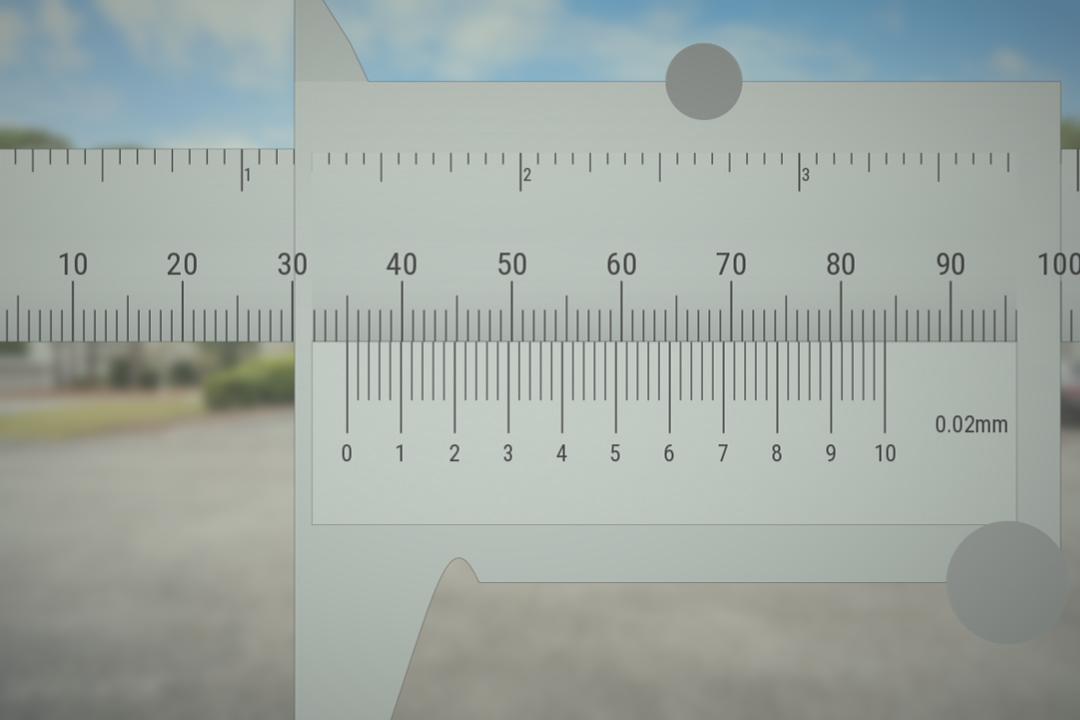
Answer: 35.0 mm
